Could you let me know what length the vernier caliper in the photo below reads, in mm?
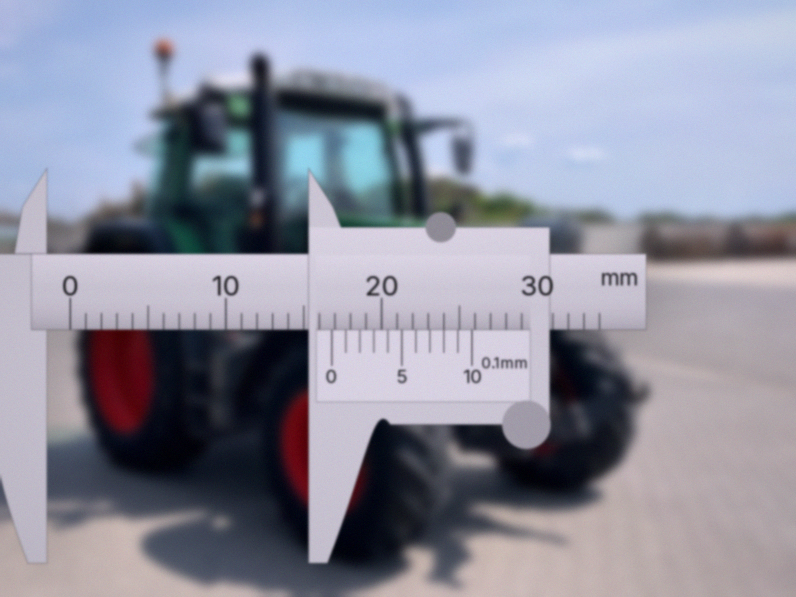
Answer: 16.8 mm
